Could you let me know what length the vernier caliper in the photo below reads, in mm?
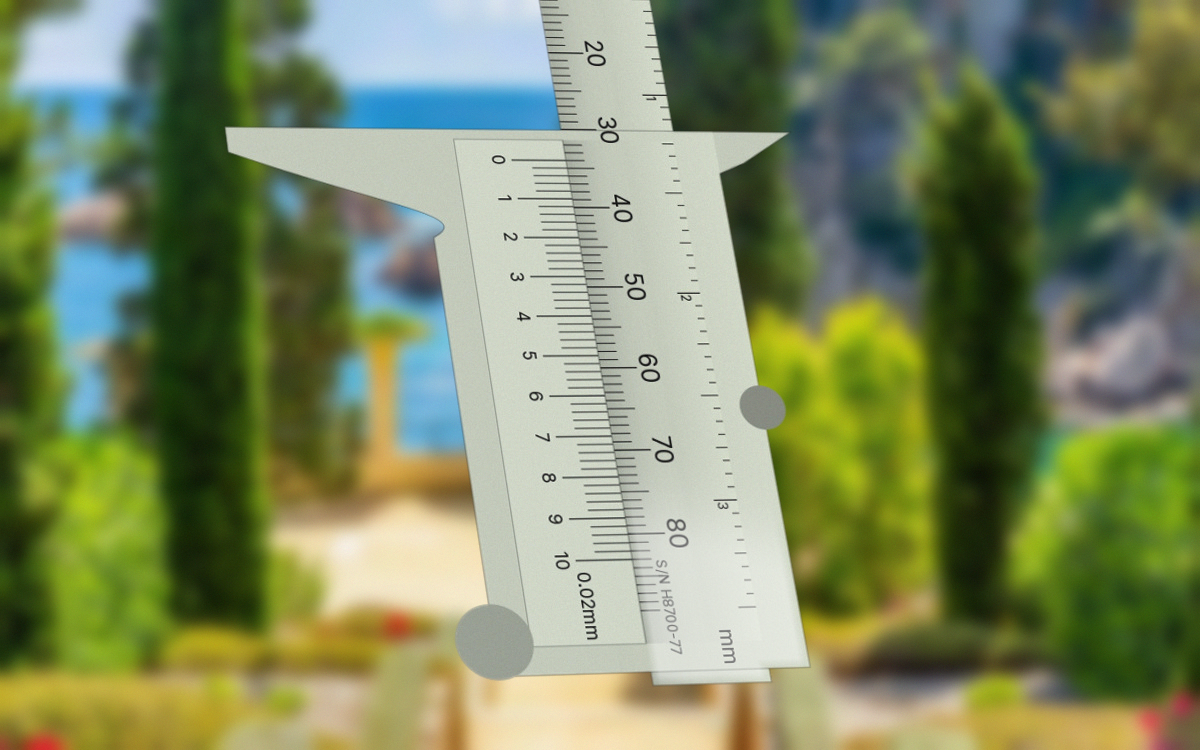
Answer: 34.0 mm
